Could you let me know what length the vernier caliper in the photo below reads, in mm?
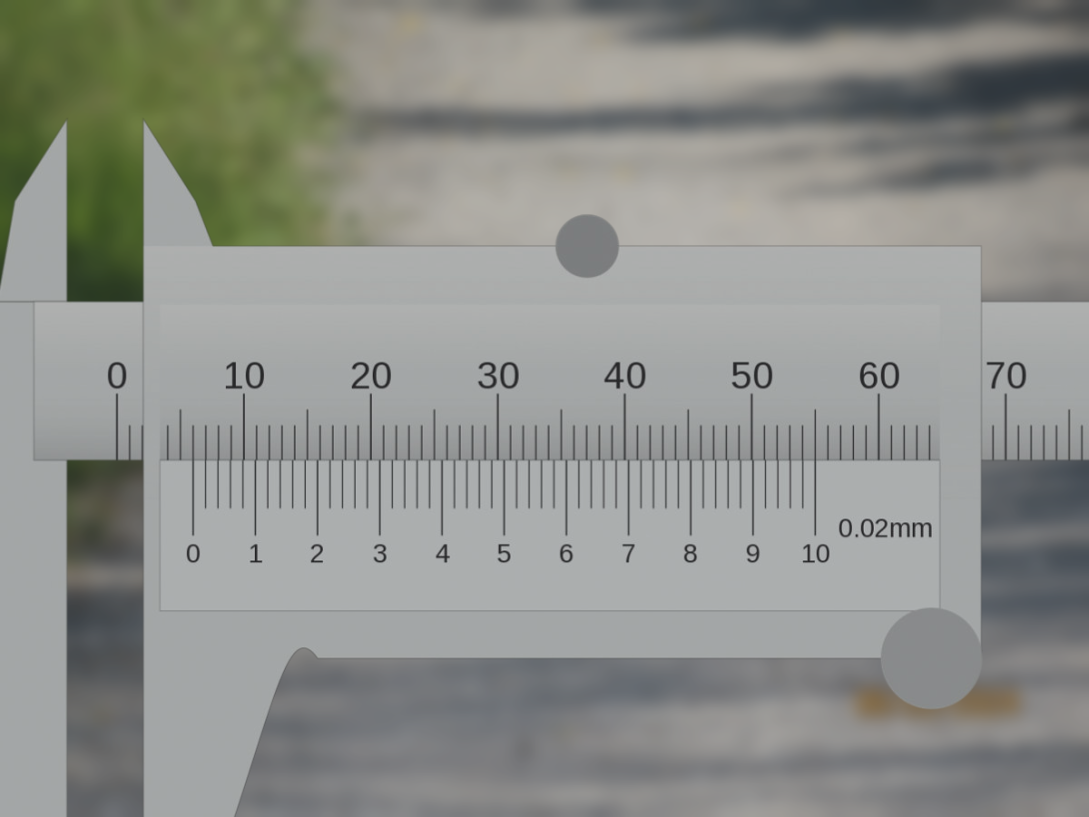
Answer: 6.0 mm
